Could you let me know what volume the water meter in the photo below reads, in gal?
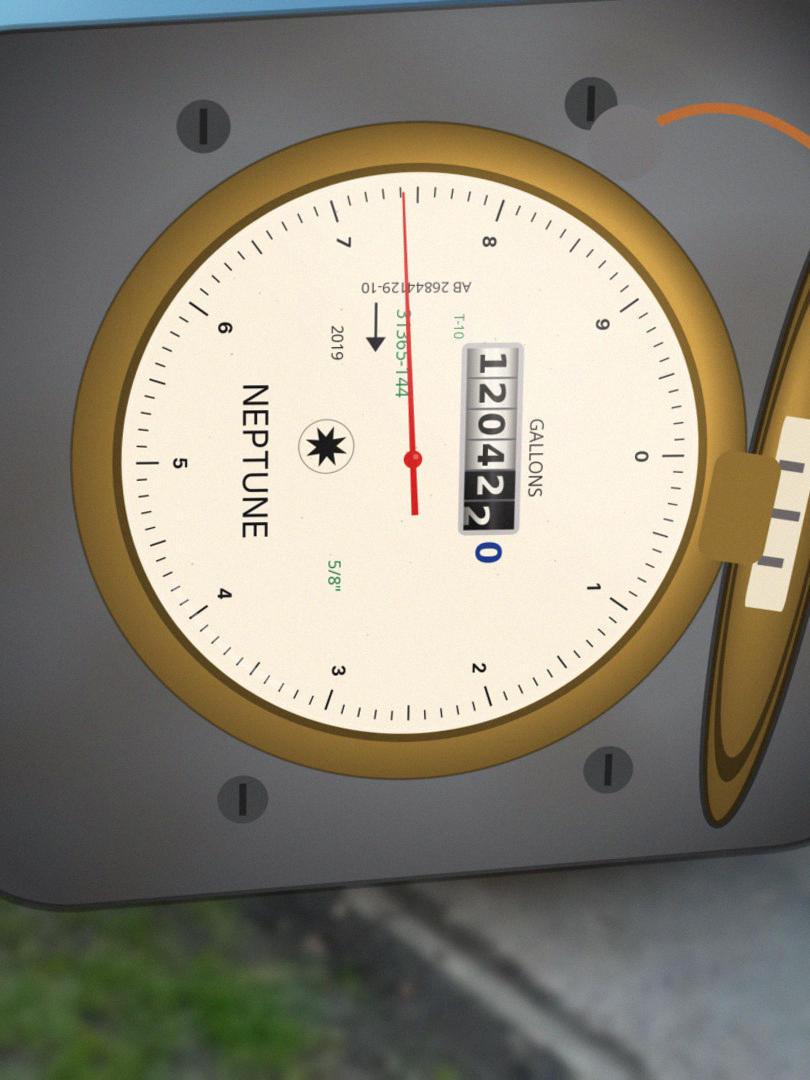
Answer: 1204217.4 gal
